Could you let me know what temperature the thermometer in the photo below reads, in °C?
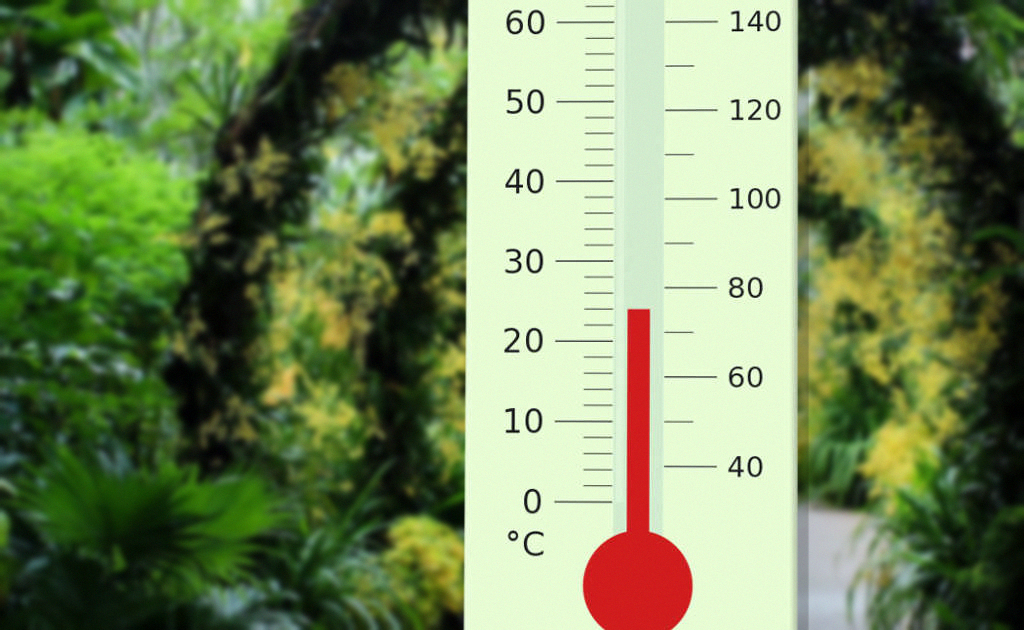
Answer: 24 °C
